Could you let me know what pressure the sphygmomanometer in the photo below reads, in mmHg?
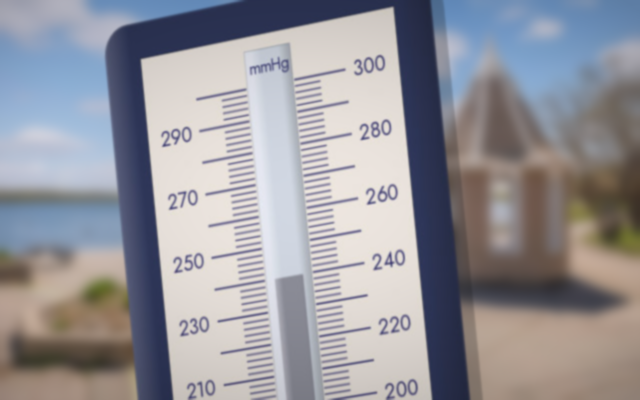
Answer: 240 mmHg
